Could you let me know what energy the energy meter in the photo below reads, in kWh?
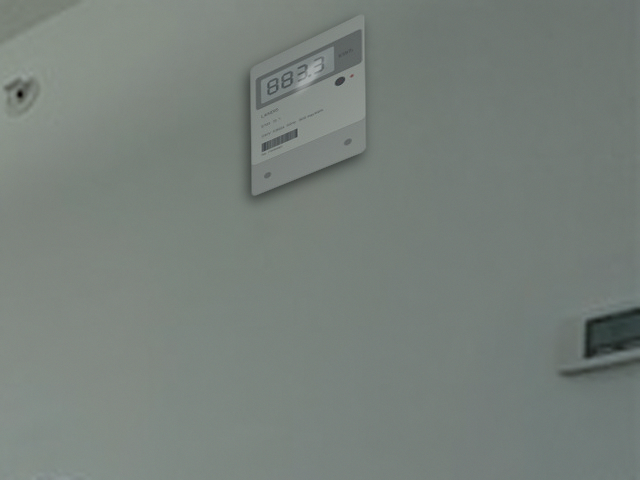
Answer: 883.3 kWh
